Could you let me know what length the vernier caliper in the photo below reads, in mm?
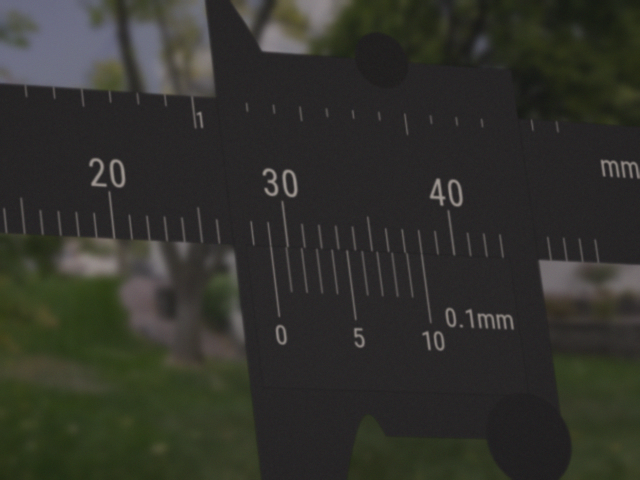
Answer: 29.0 mm
